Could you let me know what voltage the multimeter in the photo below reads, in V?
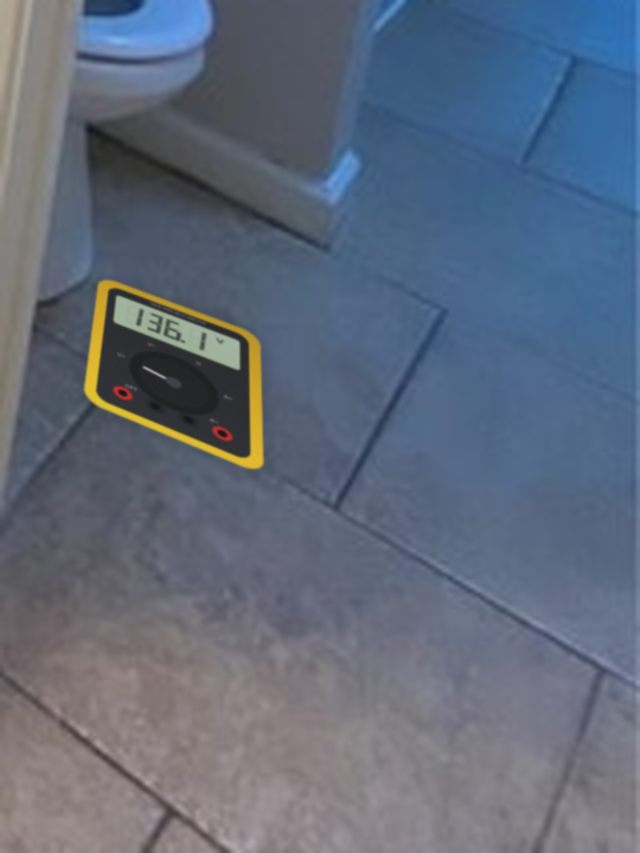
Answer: 136.1 V
